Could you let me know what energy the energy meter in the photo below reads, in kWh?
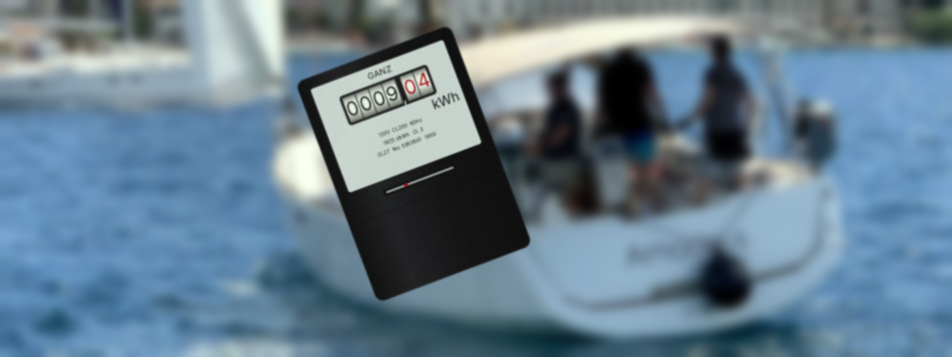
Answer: 9.04 kWh
